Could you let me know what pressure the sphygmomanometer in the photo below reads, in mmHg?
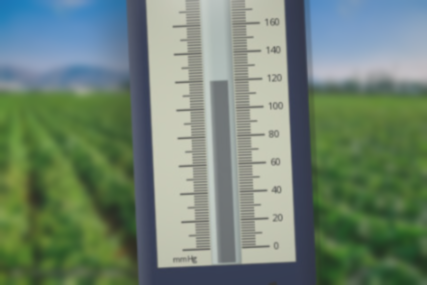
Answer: 120 mmHg
